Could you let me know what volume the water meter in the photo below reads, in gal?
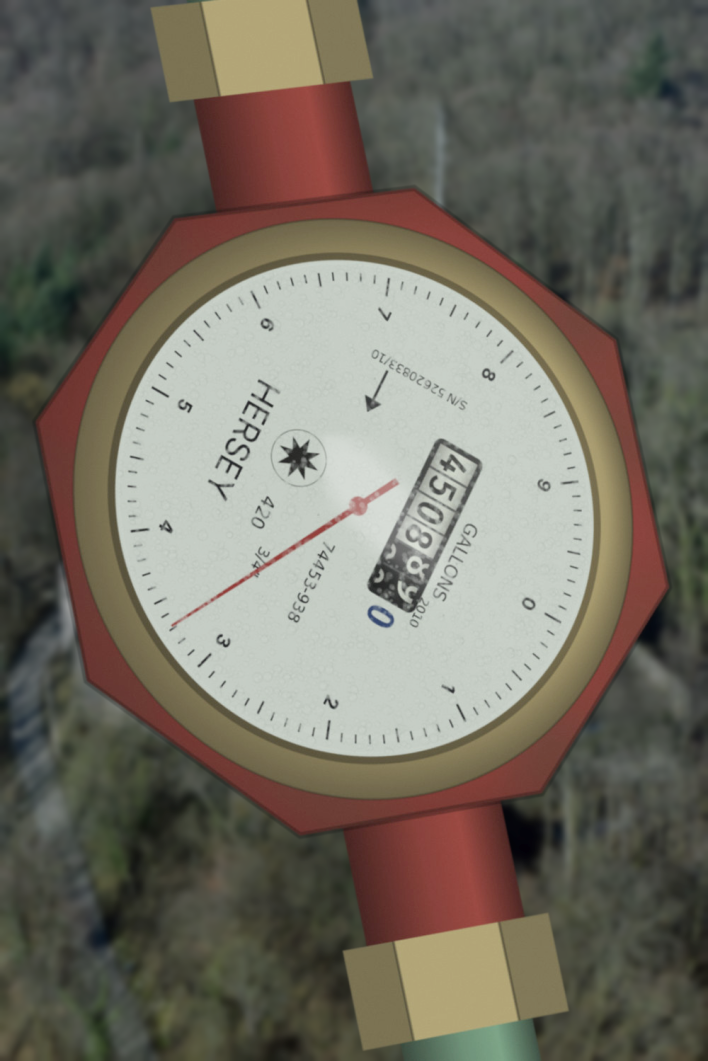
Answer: 4508893.3 gal
